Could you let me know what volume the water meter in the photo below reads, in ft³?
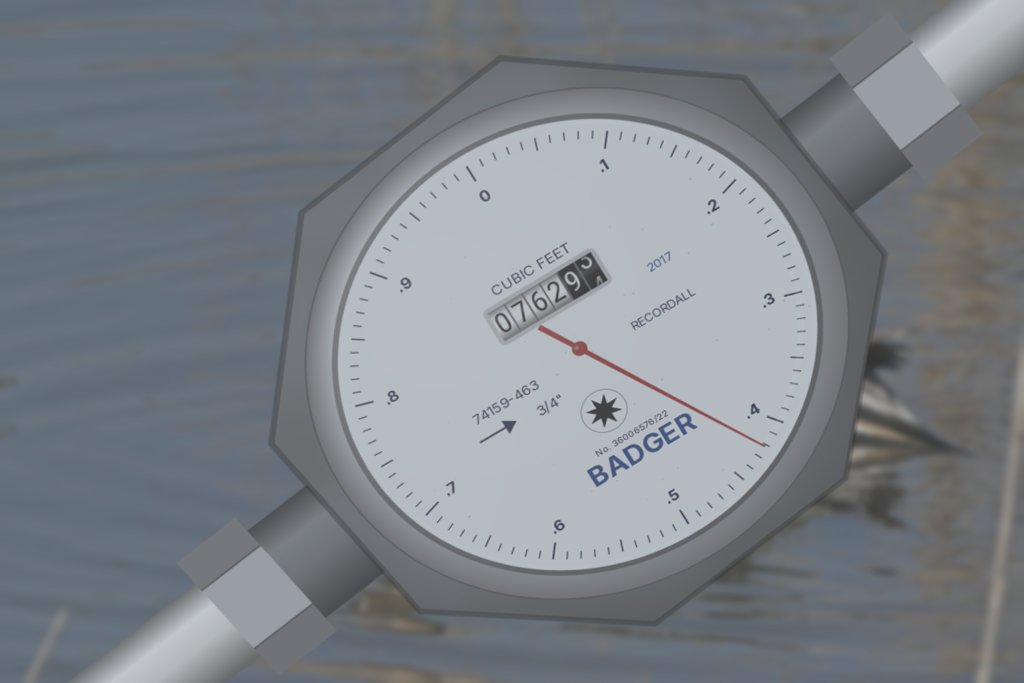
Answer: 76293.42 ft³
